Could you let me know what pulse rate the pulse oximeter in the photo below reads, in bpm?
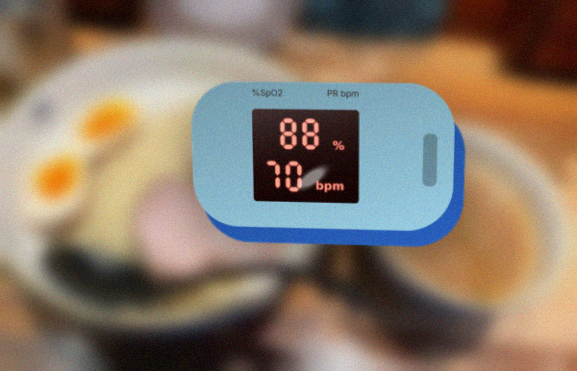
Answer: 70 bpm
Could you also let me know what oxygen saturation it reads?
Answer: 88 %
